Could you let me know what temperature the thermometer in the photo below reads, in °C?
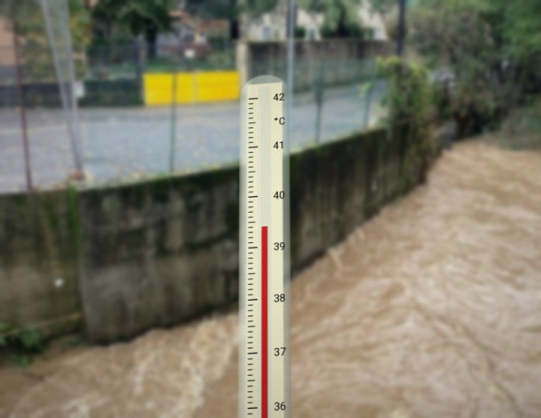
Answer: 39.4 °C
